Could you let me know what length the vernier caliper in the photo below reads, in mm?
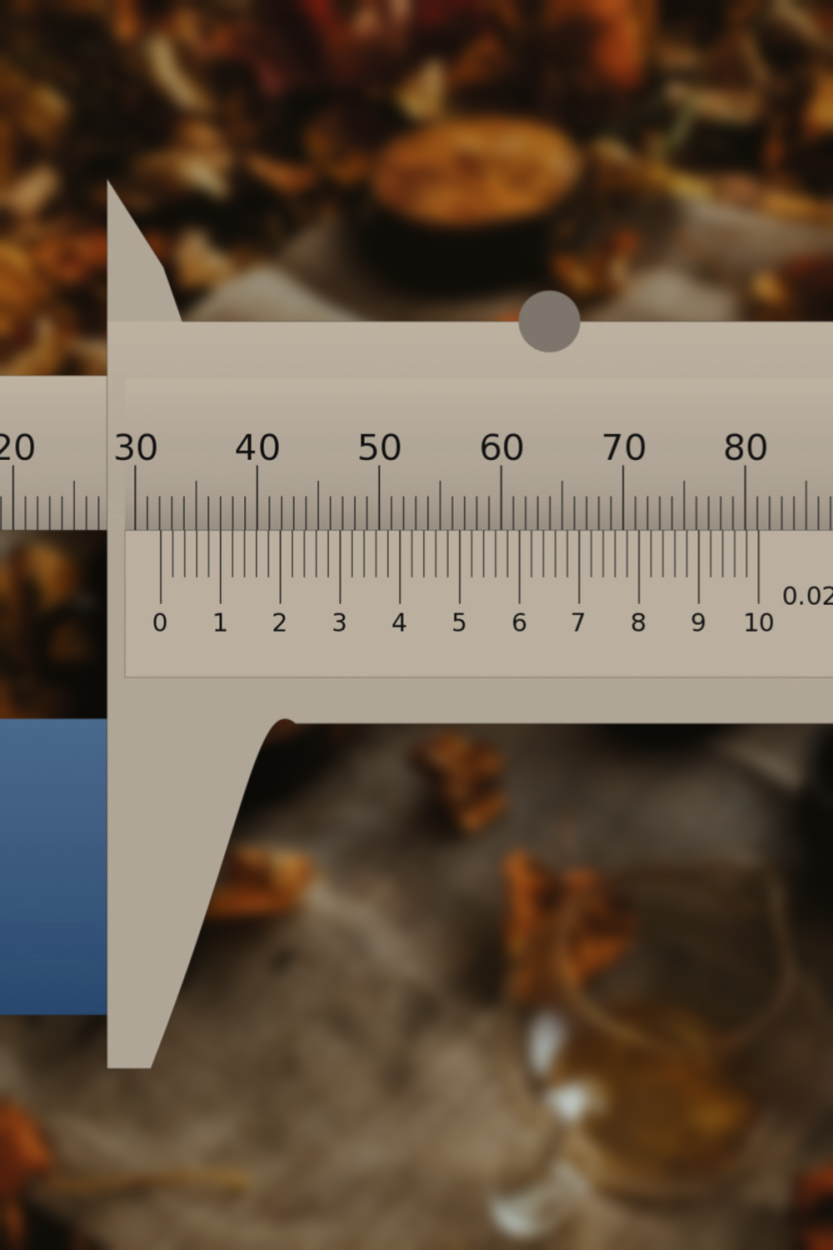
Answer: 32.1 mm
